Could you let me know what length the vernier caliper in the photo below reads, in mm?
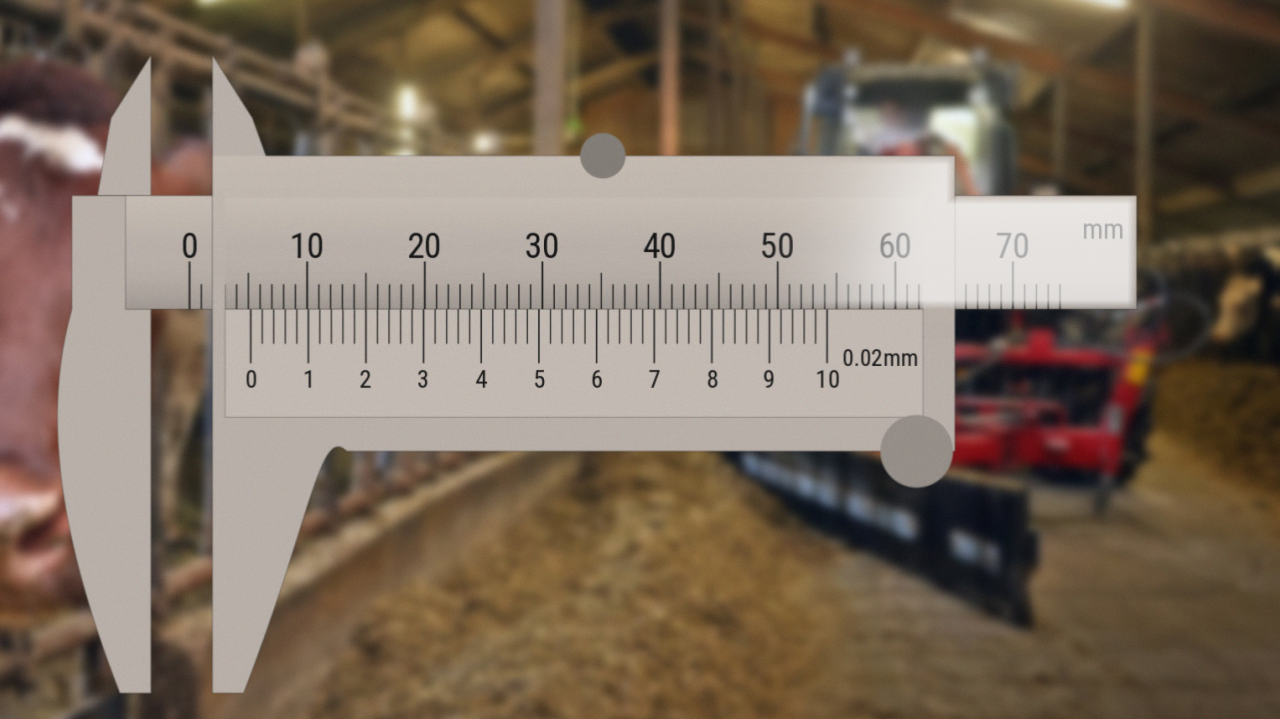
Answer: 5.2 mm
